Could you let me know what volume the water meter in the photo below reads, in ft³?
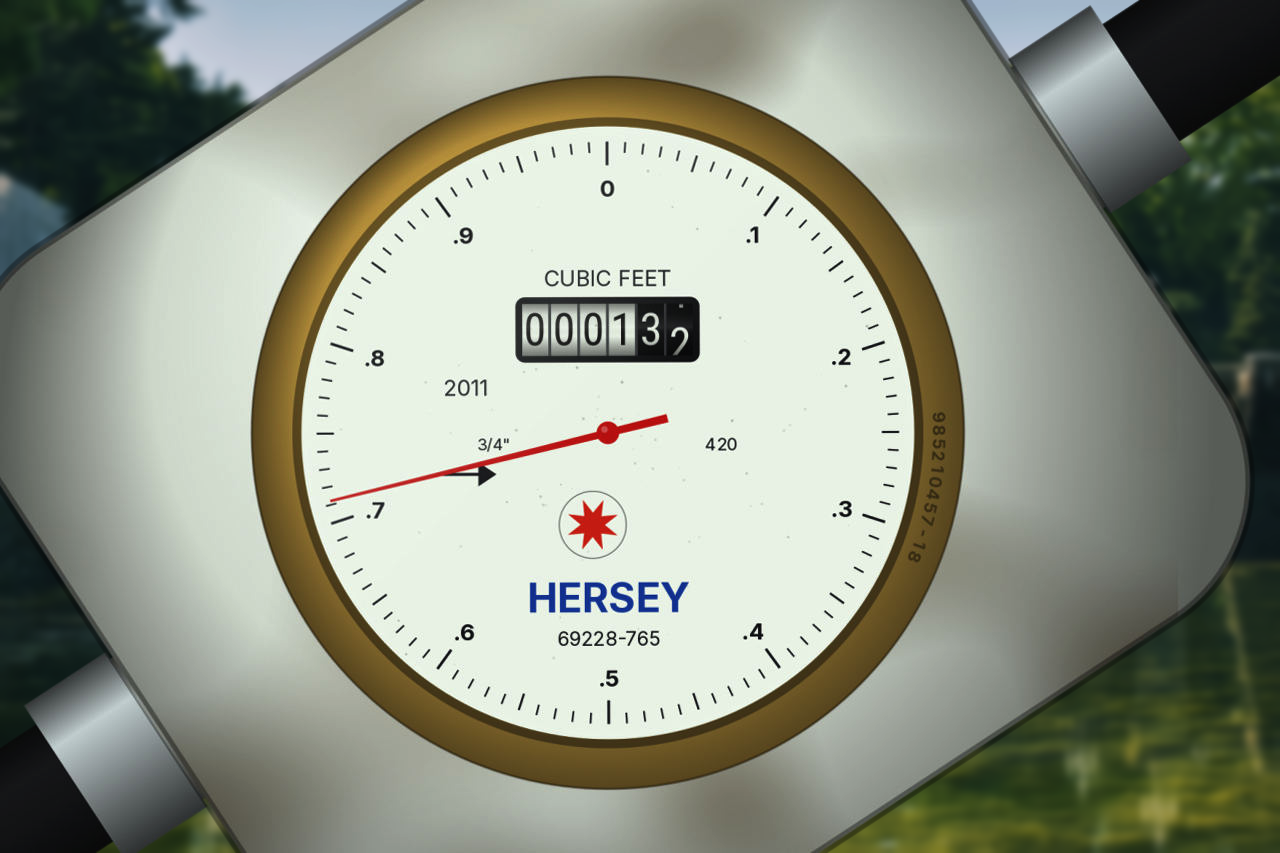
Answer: 131.71 ft³
